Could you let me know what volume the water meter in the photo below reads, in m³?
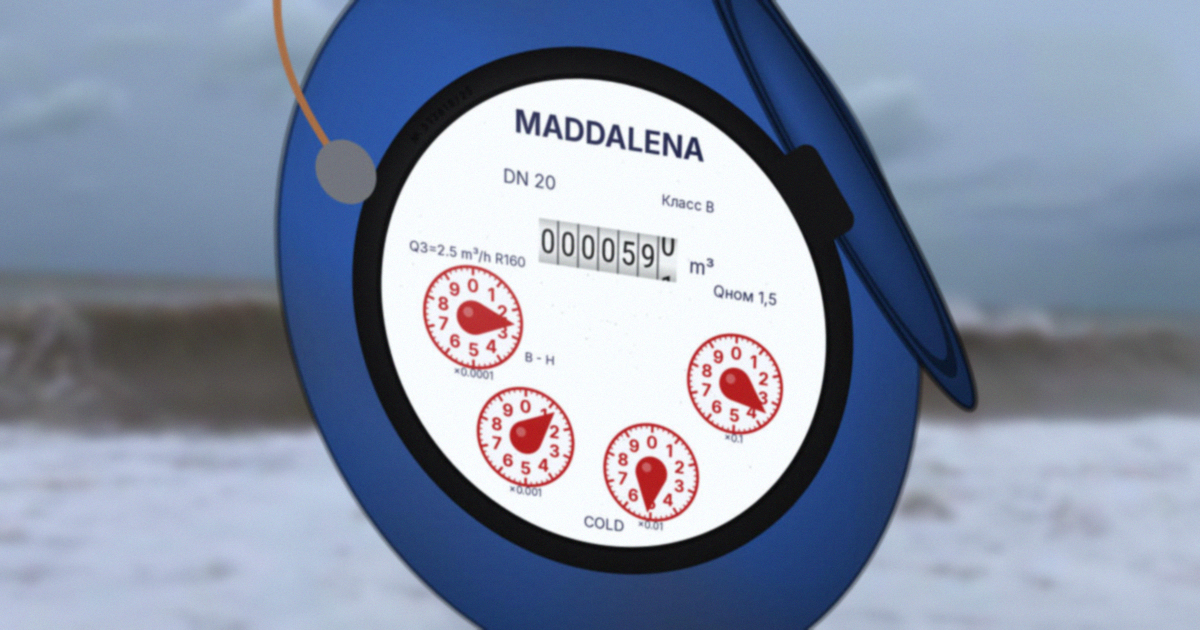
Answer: 590.3512 m³
